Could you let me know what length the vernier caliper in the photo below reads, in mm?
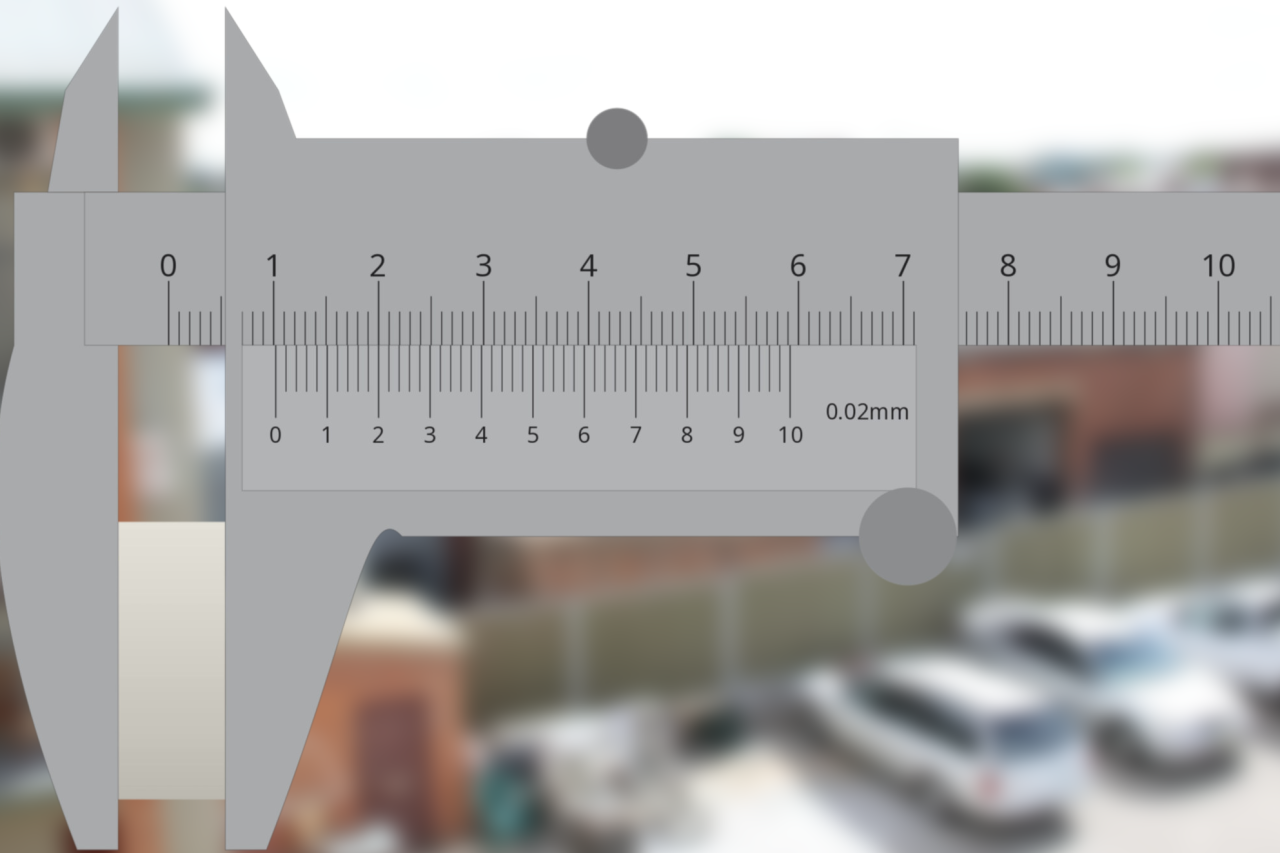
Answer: 10.2 mm
